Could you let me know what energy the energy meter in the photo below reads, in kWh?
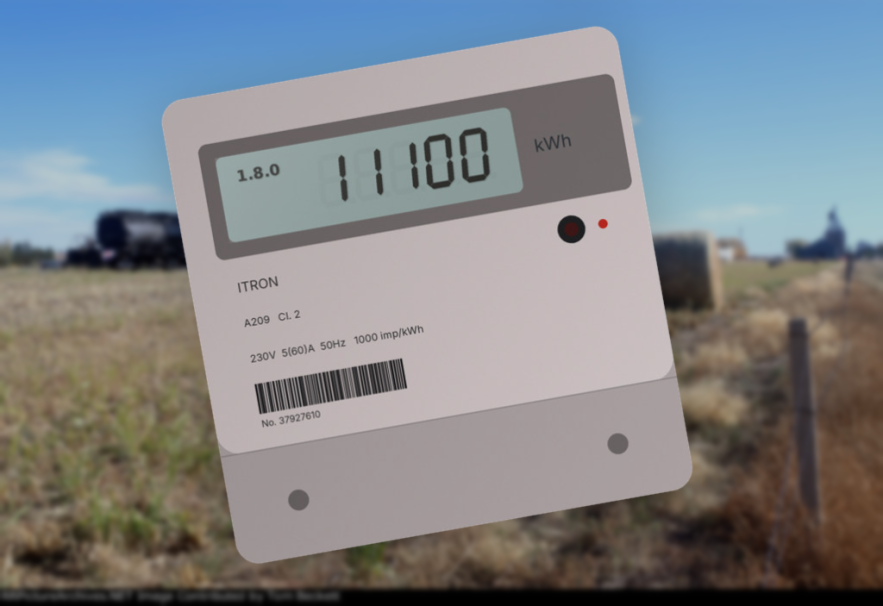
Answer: 11100 kWh
